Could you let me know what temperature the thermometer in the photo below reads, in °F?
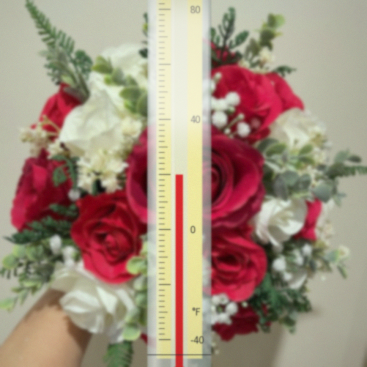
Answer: 20 °F
